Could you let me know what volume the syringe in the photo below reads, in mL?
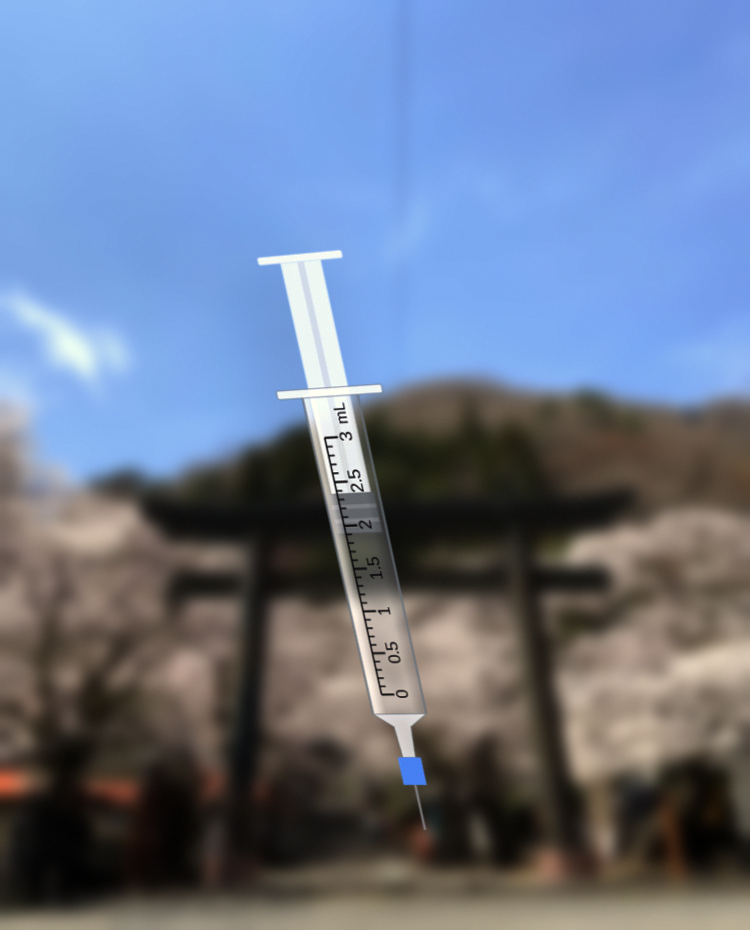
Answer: 1.9 mL
